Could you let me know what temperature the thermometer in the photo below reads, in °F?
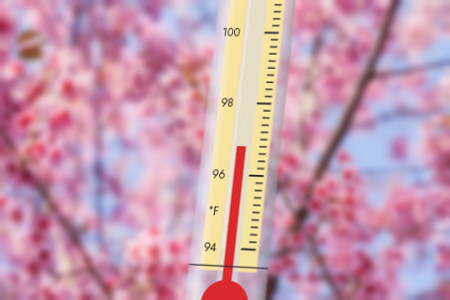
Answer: 96.8 °F
